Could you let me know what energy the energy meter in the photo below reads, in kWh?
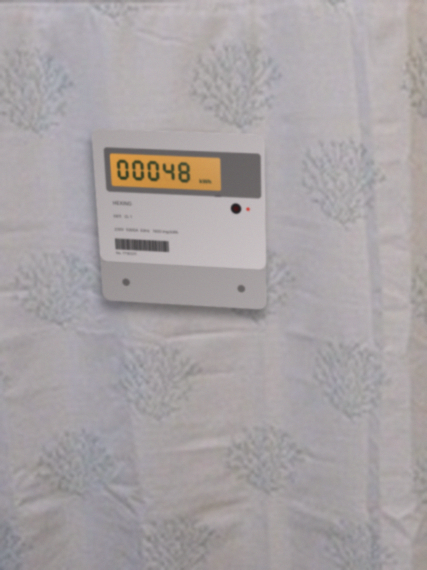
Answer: 48 kWh
